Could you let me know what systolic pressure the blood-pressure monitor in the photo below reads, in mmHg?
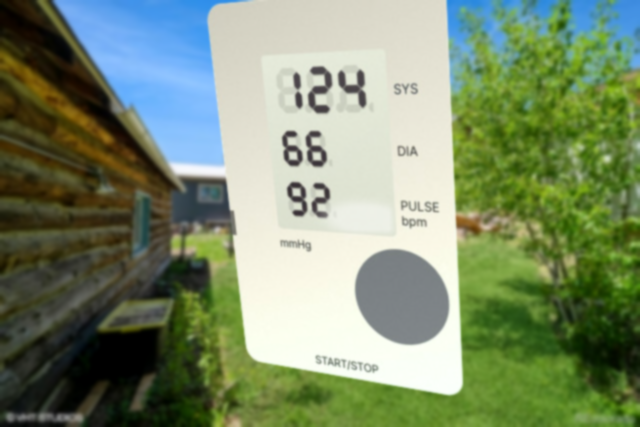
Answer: 124 mmHg
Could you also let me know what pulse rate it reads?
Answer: 92 bpm
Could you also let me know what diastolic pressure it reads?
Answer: 66 mmHg
